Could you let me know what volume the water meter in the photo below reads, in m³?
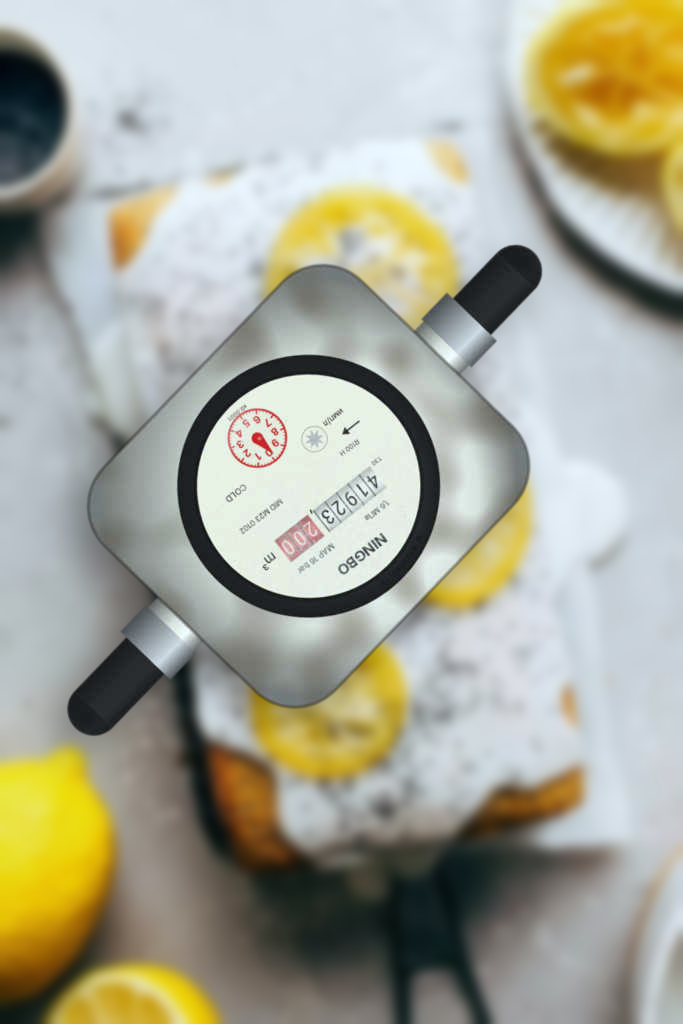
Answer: 41923.1999 m³
